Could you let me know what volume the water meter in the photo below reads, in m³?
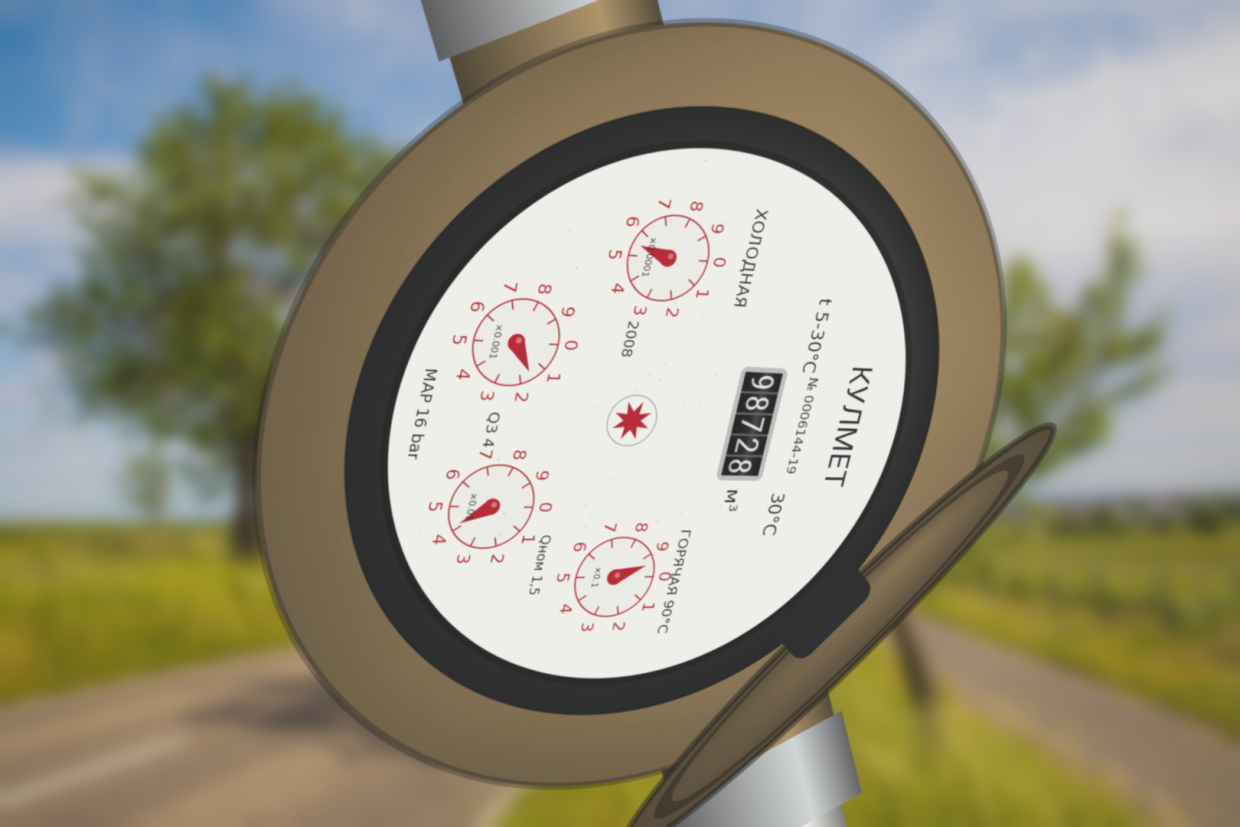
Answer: 98727.9415 m³
